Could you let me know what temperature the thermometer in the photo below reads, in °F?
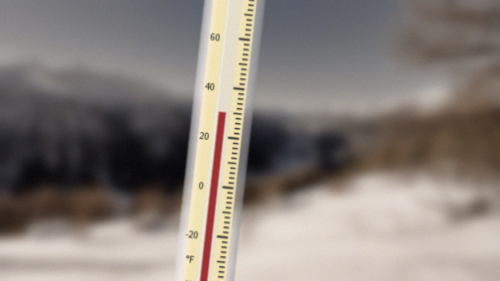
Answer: 30 °F
